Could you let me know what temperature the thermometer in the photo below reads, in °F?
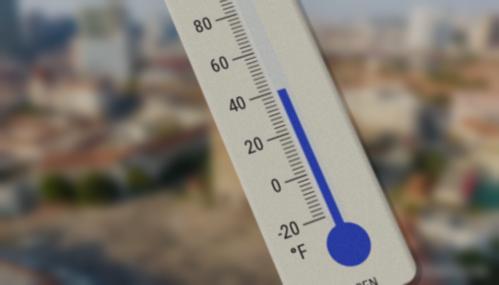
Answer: 40 °F
